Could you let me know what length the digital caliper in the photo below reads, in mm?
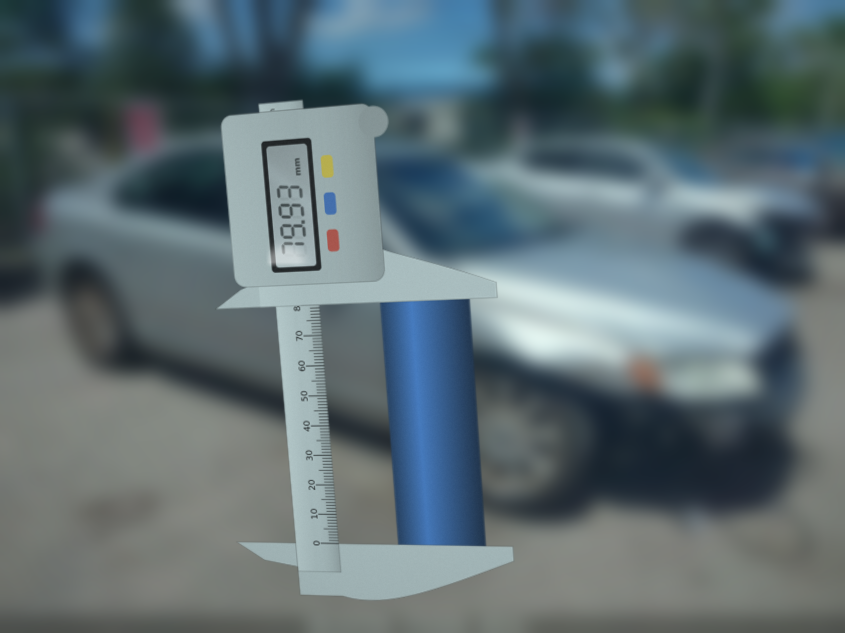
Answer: 79.93 mm
